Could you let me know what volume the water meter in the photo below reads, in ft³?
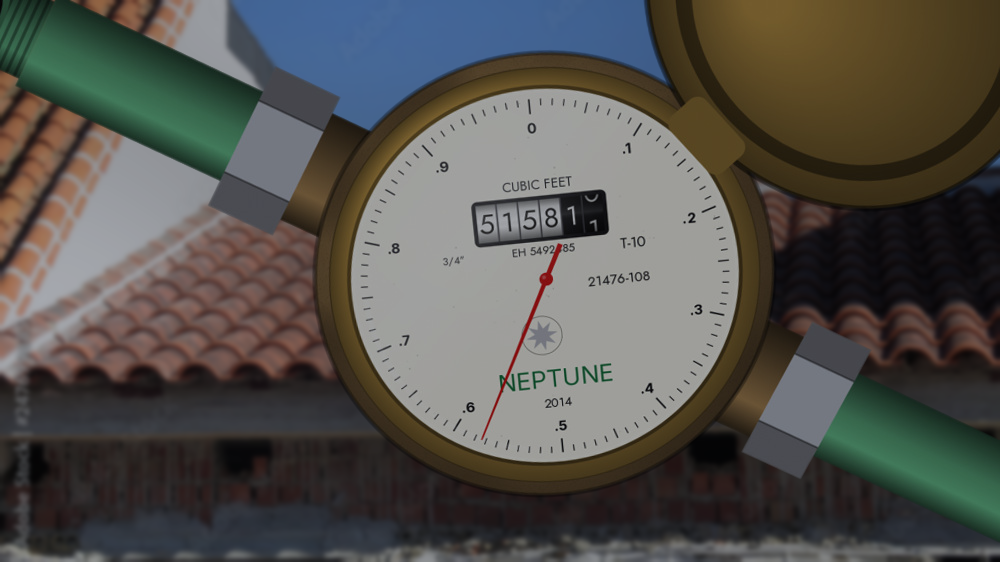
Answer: 515810.57 ft³
